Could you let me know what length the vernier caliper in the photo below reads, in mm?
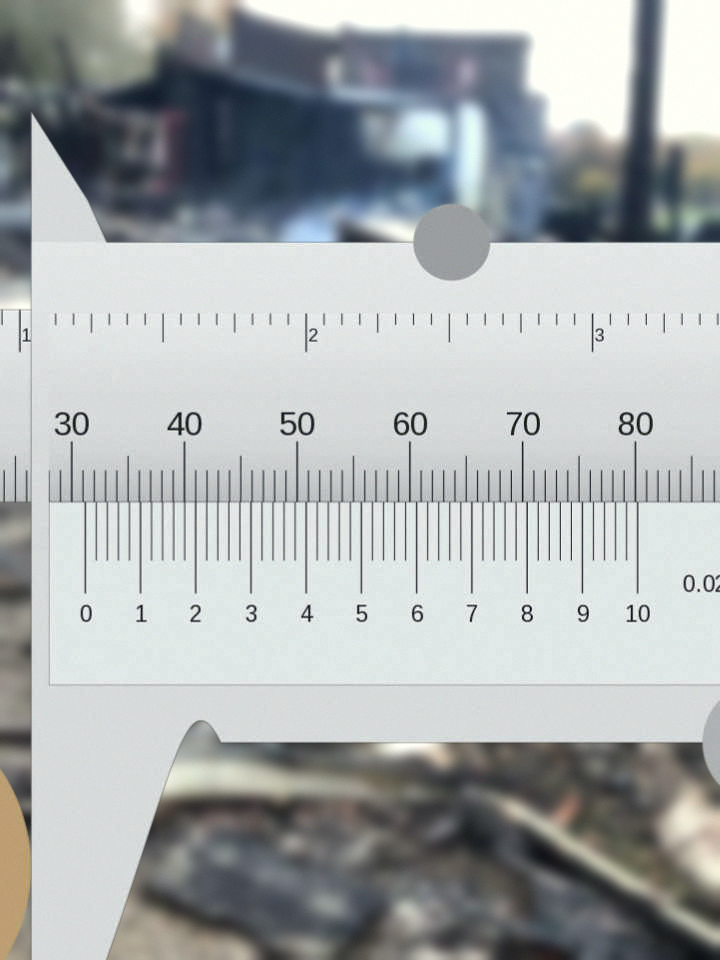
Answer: 31.2 mm
